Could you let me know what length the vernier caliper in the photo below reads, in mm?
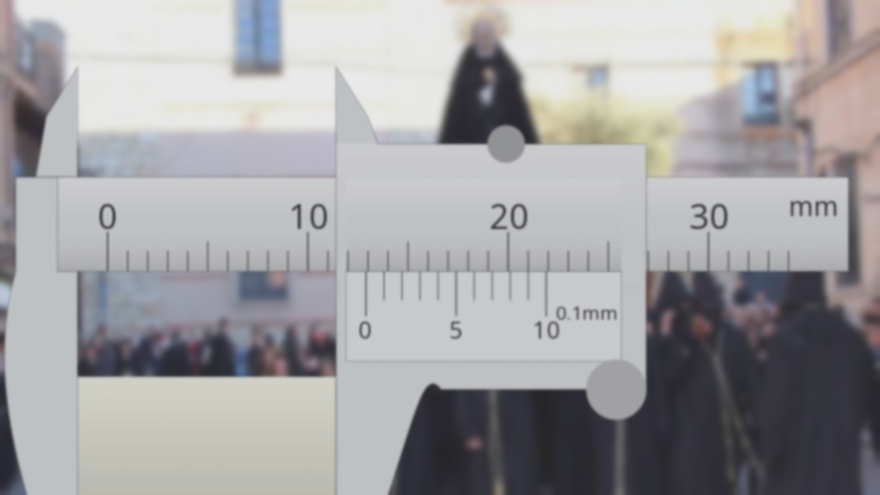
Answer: 12.9 mm
